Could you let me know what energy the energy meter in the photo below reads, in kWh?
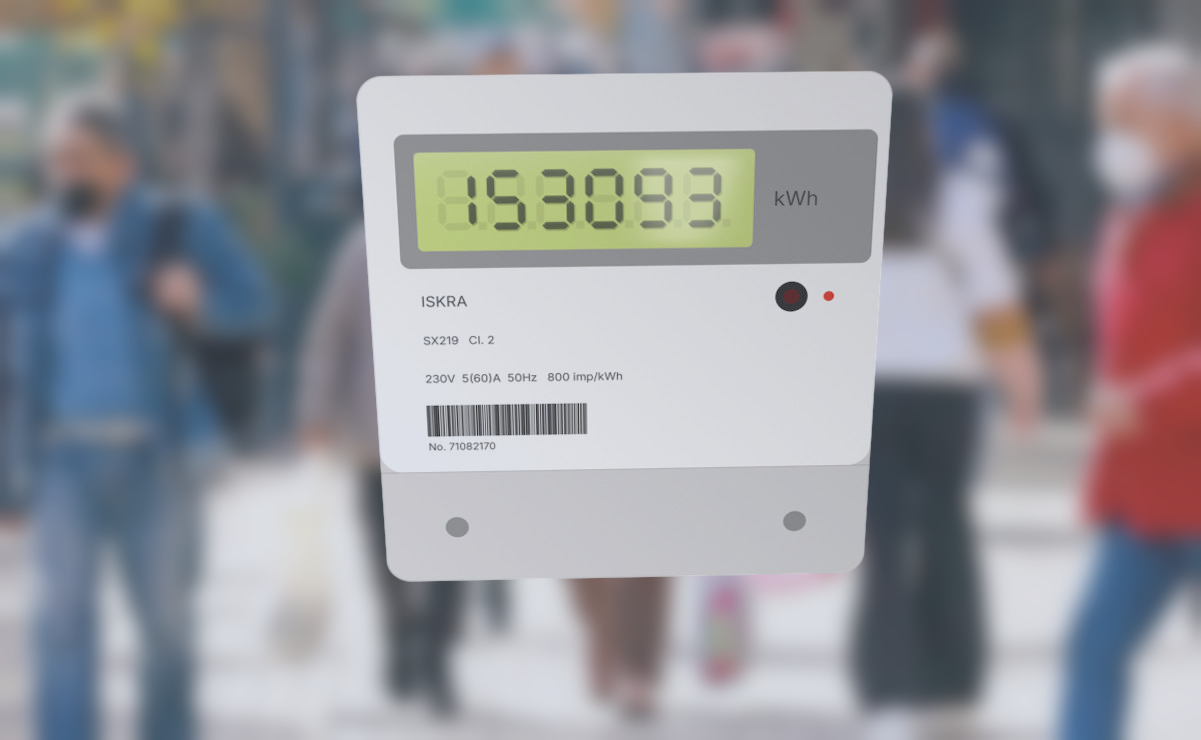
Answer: 153093 kWh
